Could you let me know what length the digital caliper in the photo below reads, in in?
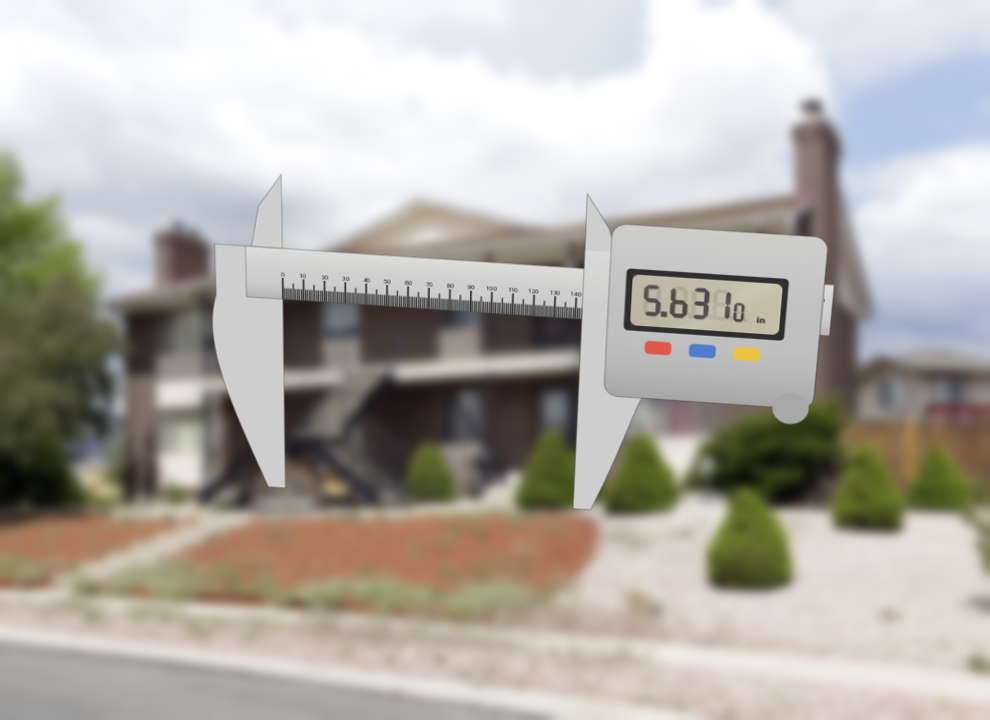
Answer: 5.6310 in
